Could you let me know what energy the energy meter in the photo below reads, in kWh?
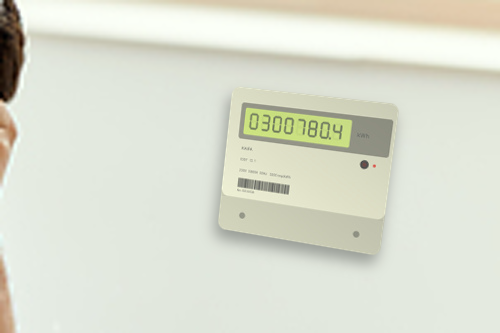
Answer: 300780.4 kWh
